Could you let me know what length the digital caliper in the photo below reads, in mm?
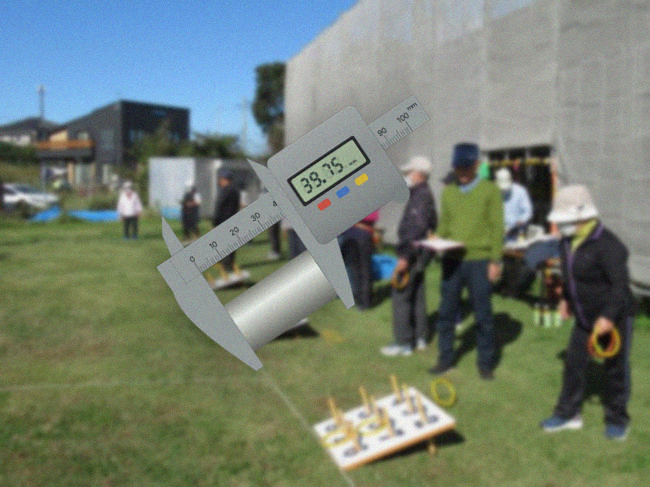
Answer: 39.75 mm
